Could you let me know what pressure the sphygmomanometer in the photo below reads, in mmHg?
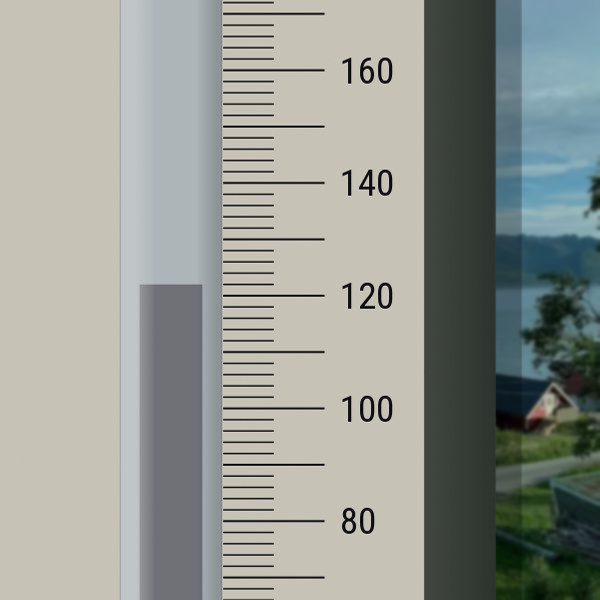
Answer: 122 mmHg
